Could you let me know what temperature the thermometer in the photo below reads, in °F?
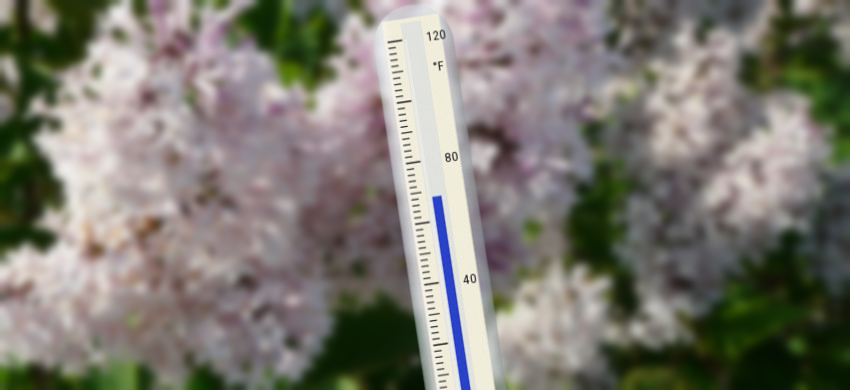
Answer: 68 °F
